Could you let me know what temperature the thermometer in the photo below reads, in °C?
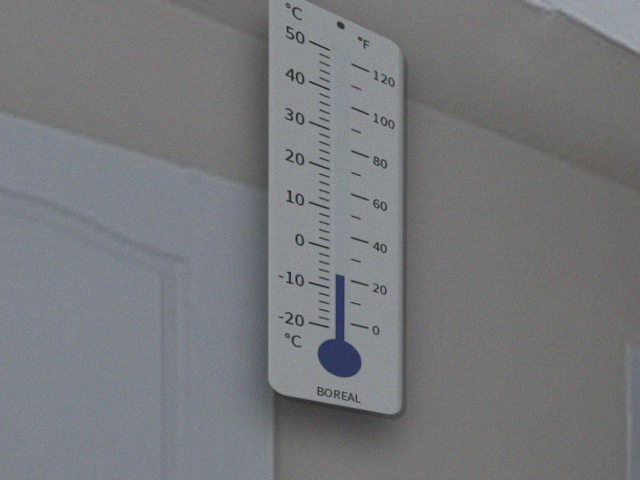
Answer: -6 °C
